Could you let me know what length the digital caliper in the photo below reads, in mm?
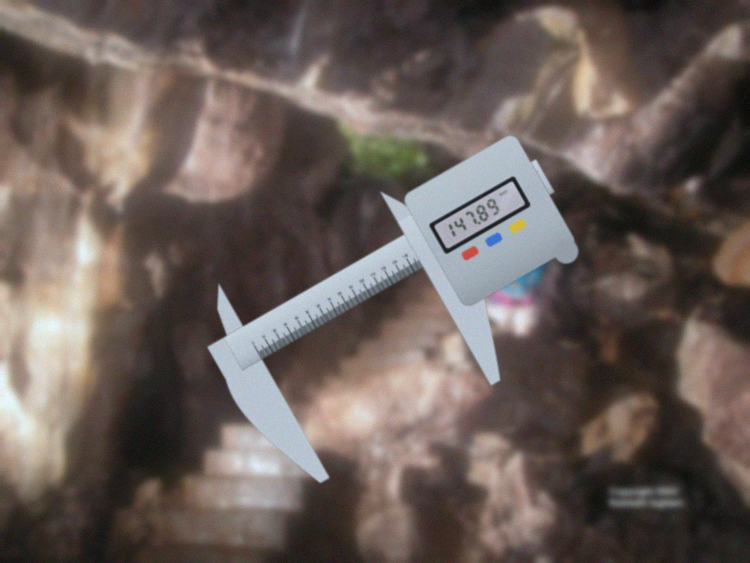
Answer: 147.89 mm
